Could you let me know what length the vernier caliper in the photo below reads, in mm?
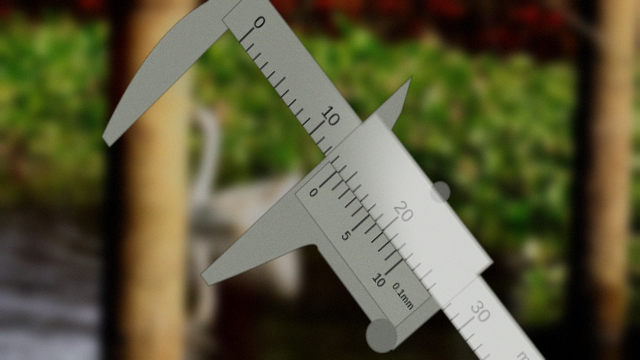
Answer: 13.8 mm
